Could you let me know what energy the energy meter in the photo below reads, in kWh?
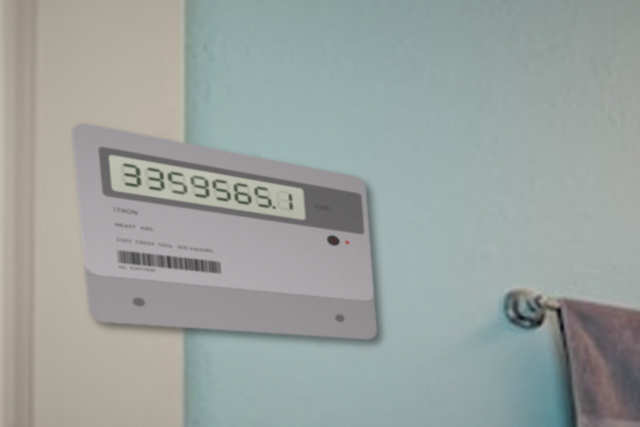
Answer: 3359565.1 kWh
